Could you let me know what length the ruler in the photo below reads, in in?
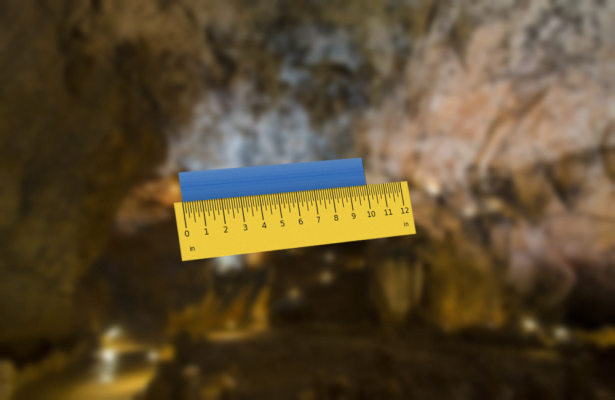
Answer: 10 in
